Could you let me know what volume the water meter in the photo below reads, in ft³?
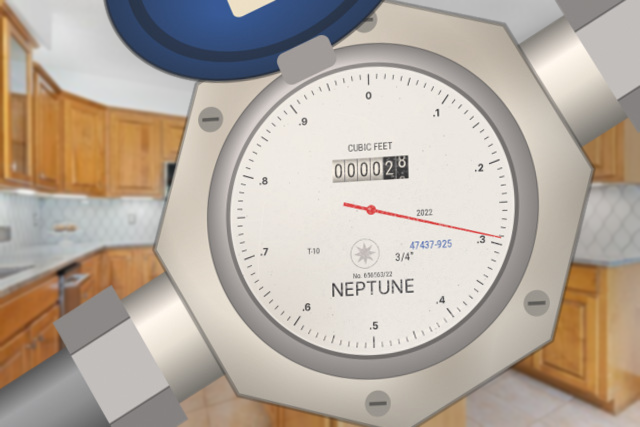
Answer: 28.29 ft³
